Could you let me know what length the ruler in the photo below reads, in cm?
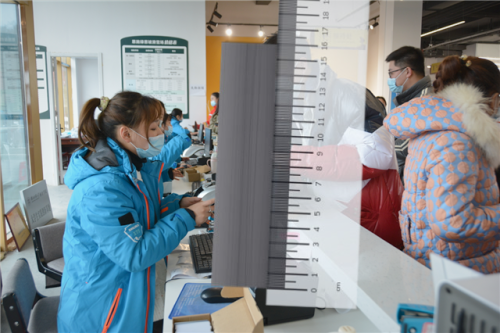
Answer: 16 cm
